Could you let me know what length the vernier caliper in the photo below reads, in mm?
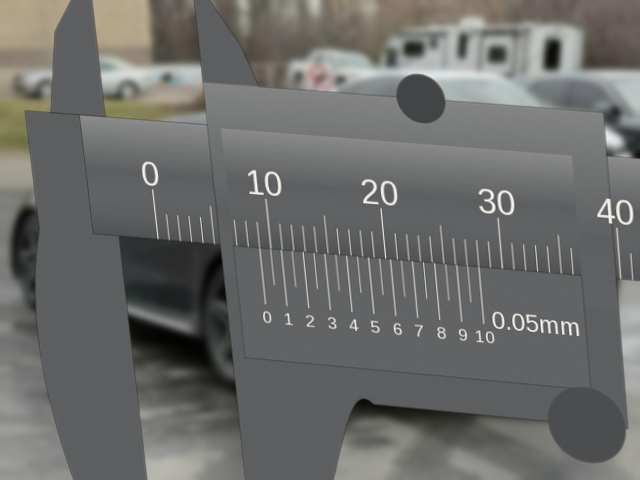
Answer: 9.0 mm
